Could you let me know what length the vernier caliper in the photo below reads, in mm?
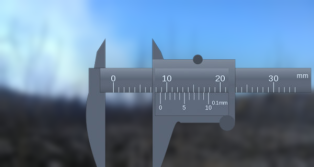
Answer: 8.8 mm
